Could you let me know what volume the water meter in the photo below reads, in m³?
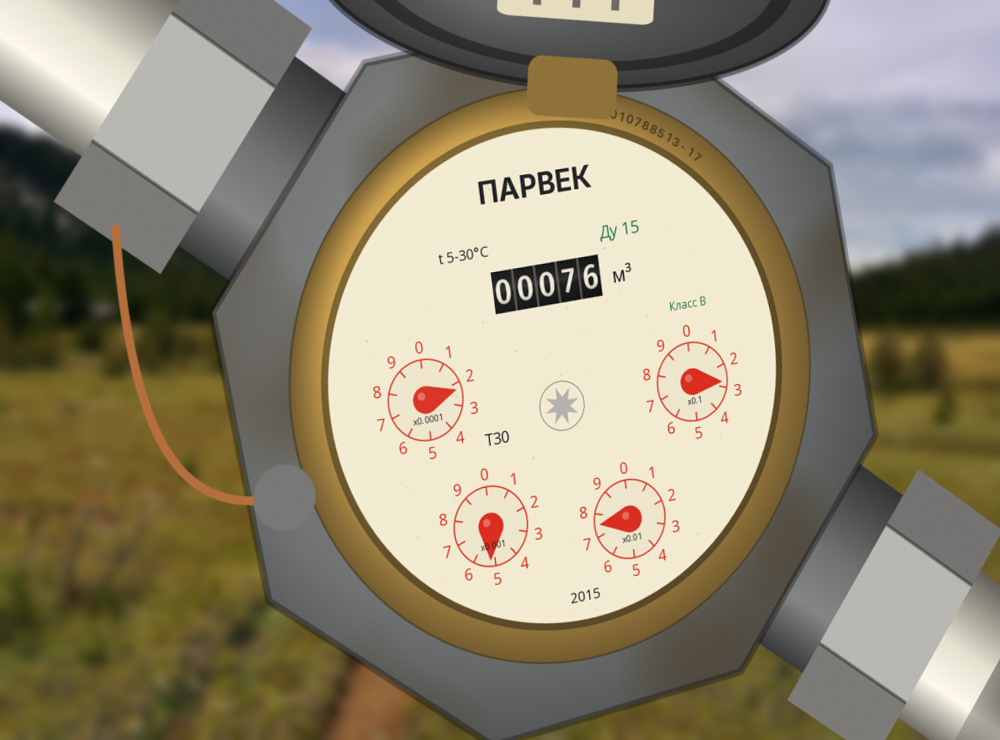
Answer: 76.2752 m³
